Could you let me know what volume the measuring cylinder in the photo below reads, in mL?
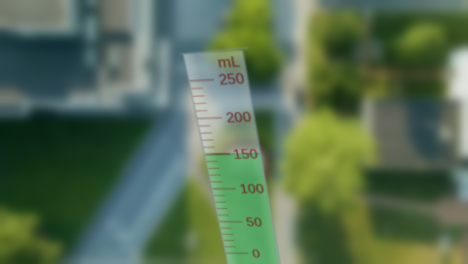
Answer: 150 mL
